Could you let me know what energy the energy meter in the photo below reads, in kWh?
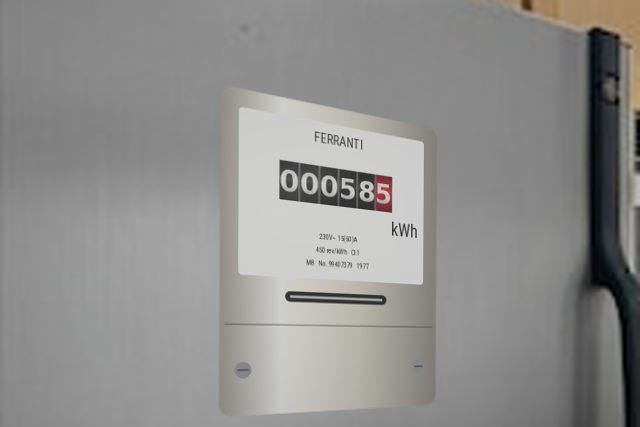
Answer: 58.5 kWh
